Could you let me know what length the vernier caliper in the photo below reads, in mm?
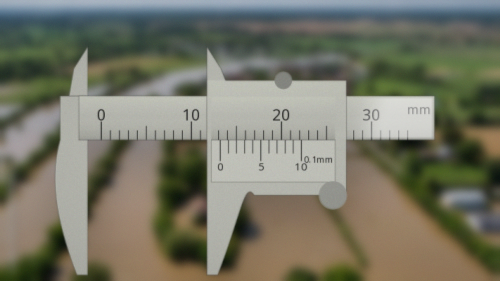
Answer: 13.2 mm
